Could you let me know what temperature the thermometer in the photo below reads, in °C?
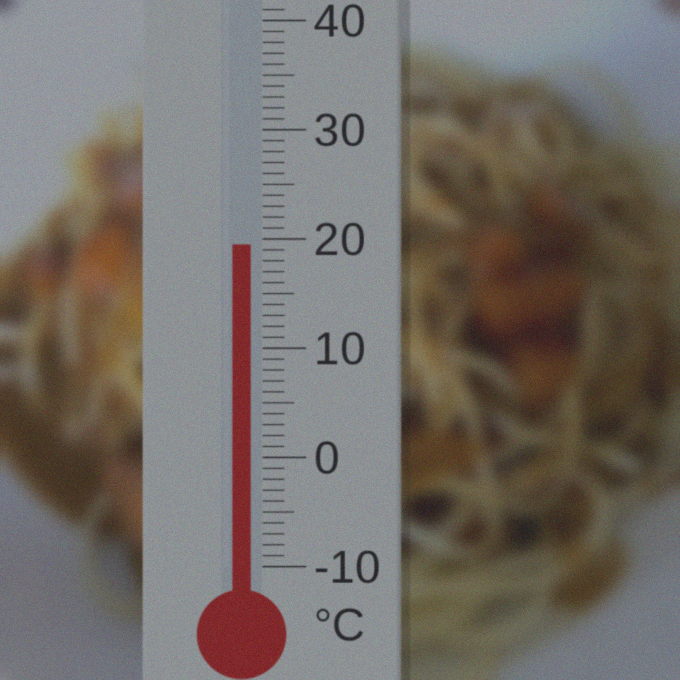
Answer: 19.5 °C
